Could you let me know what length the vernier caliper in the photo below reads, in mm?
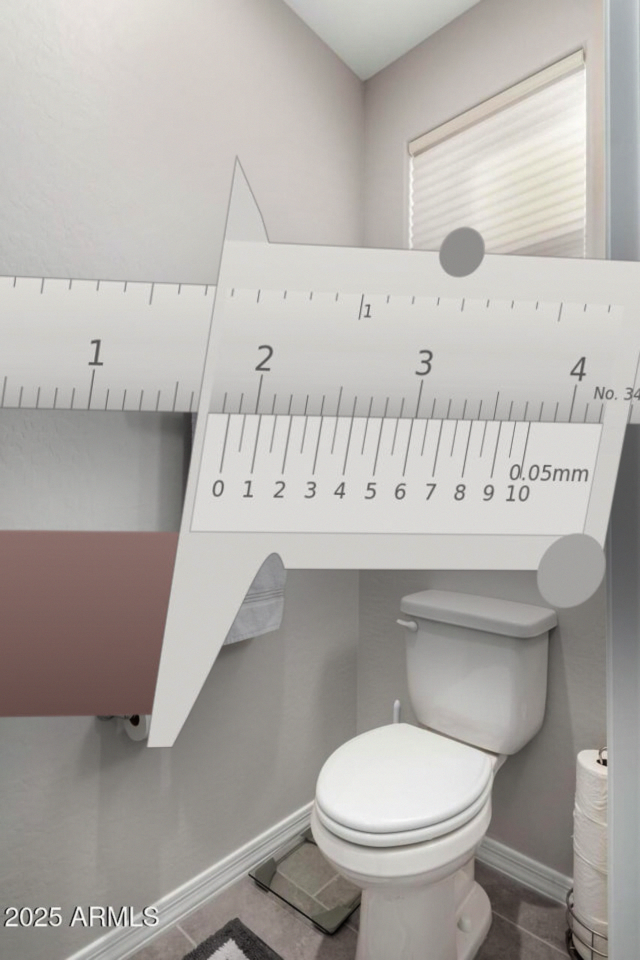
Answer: 18.4 mm
